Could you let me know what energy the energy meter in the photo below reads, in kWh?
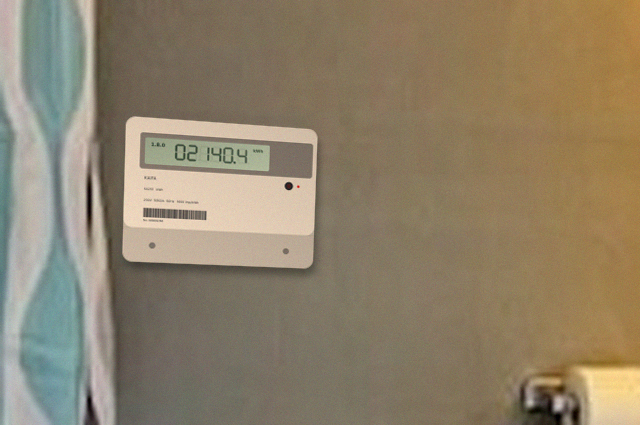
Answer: 2140.4 kWh
